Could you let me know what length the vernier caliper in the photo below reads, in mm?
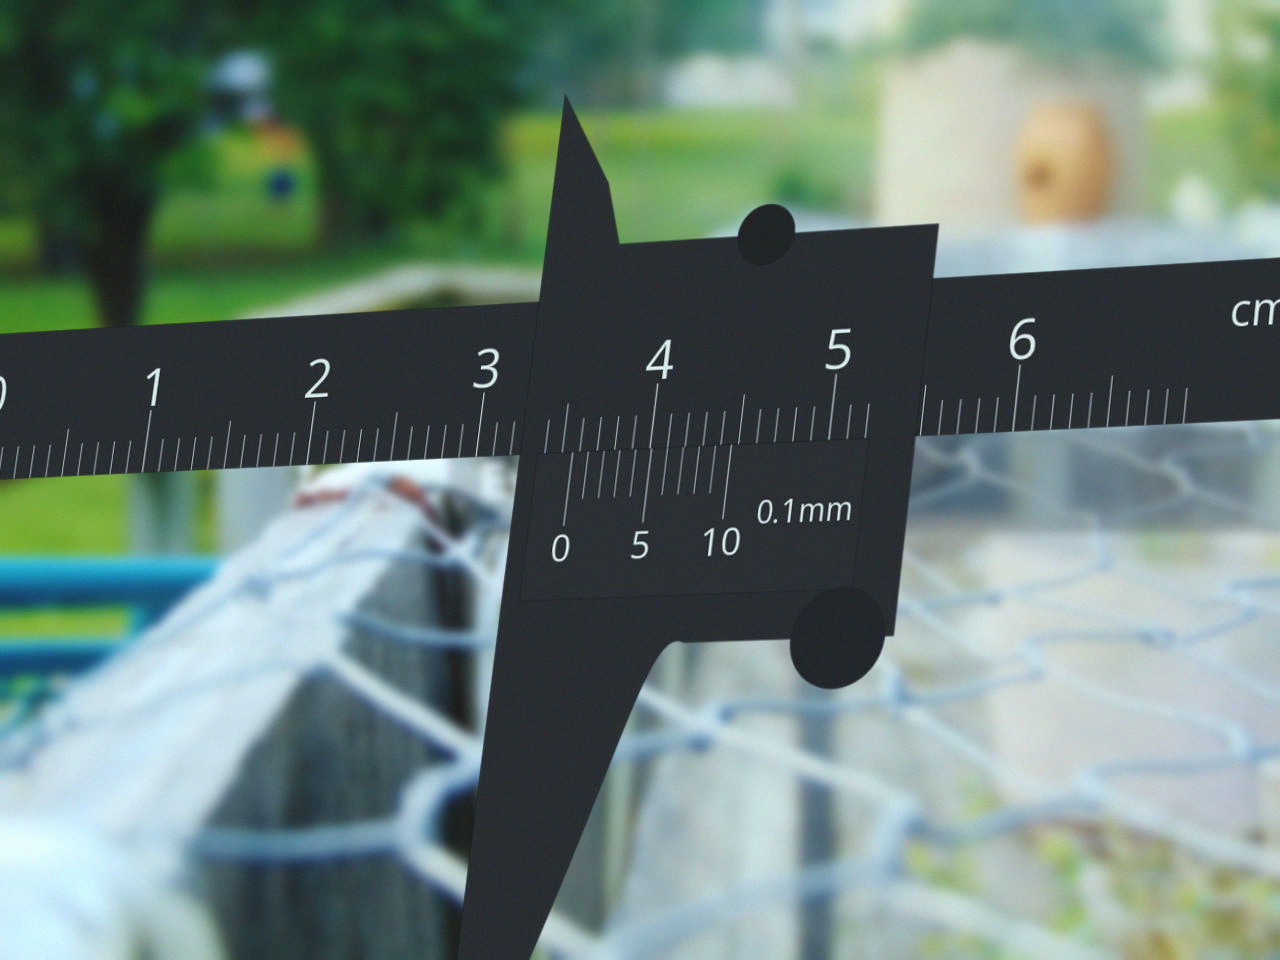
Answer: 35.6 mm
